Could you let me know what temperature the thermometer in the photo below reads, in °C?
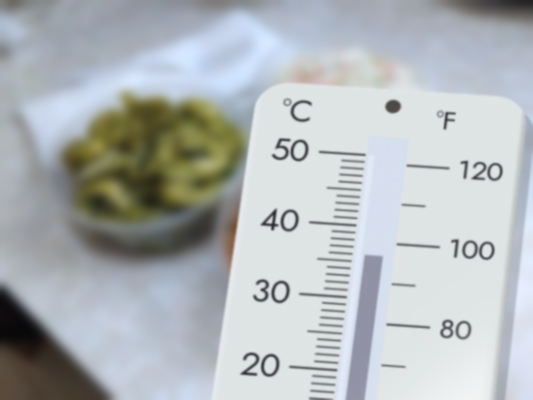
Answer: 36 °C
